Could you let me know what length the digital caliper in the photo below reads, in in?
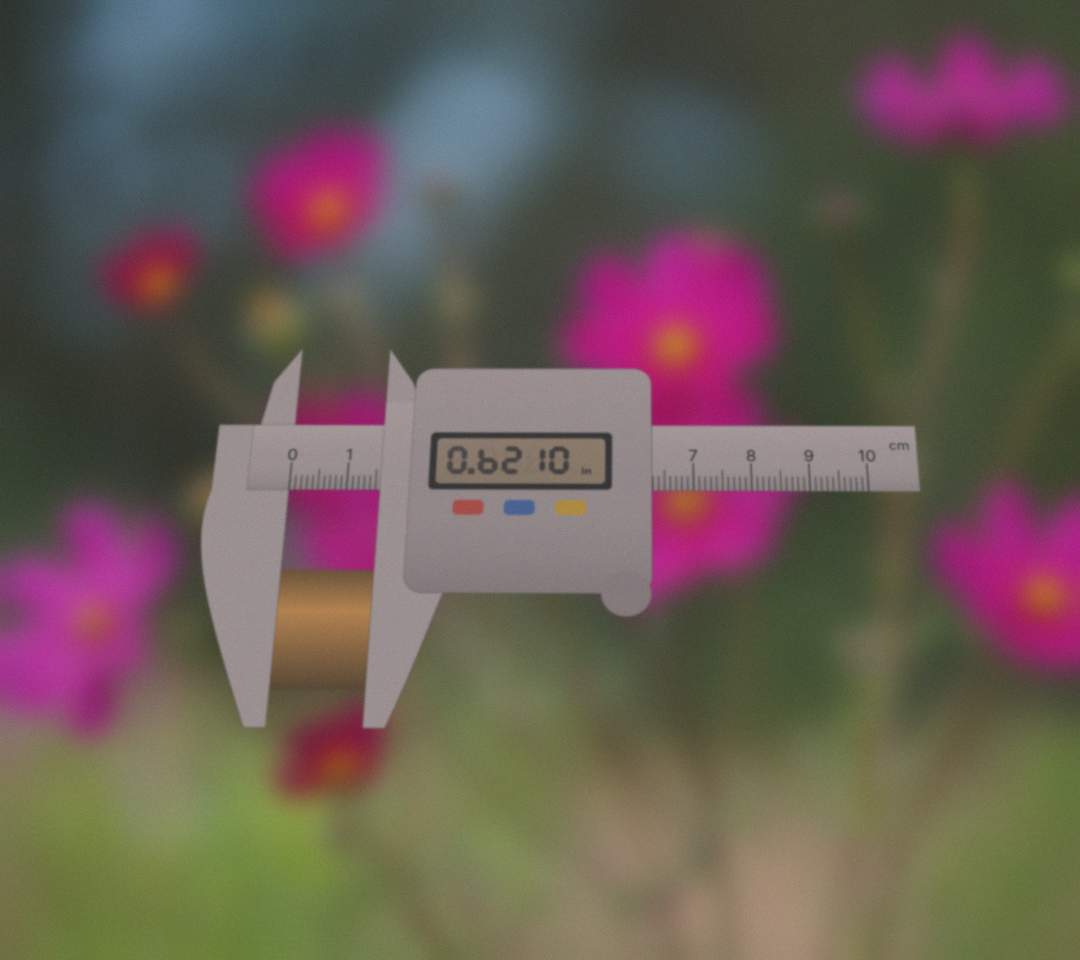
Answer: 0.6210 in
